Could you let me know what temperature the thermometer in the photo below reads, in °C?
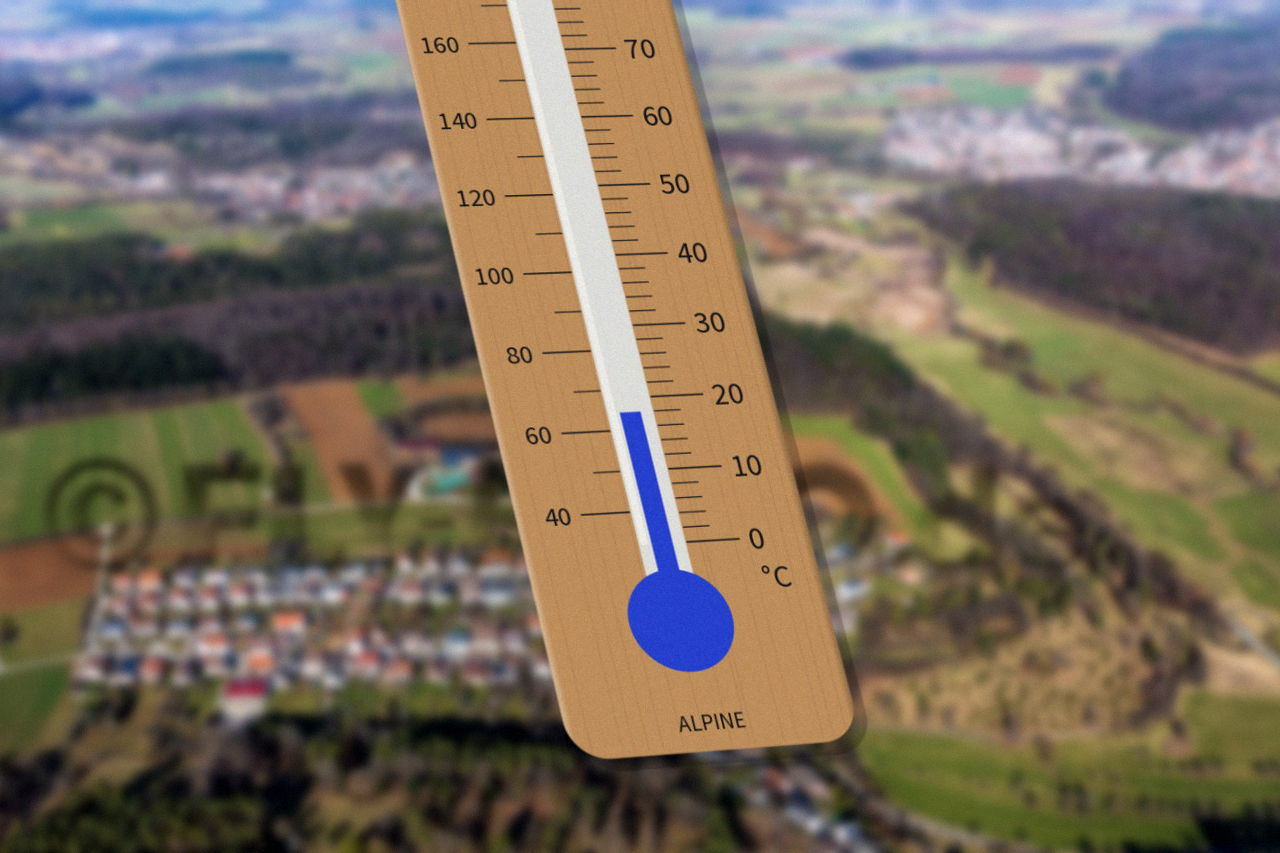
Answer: 18 °C
